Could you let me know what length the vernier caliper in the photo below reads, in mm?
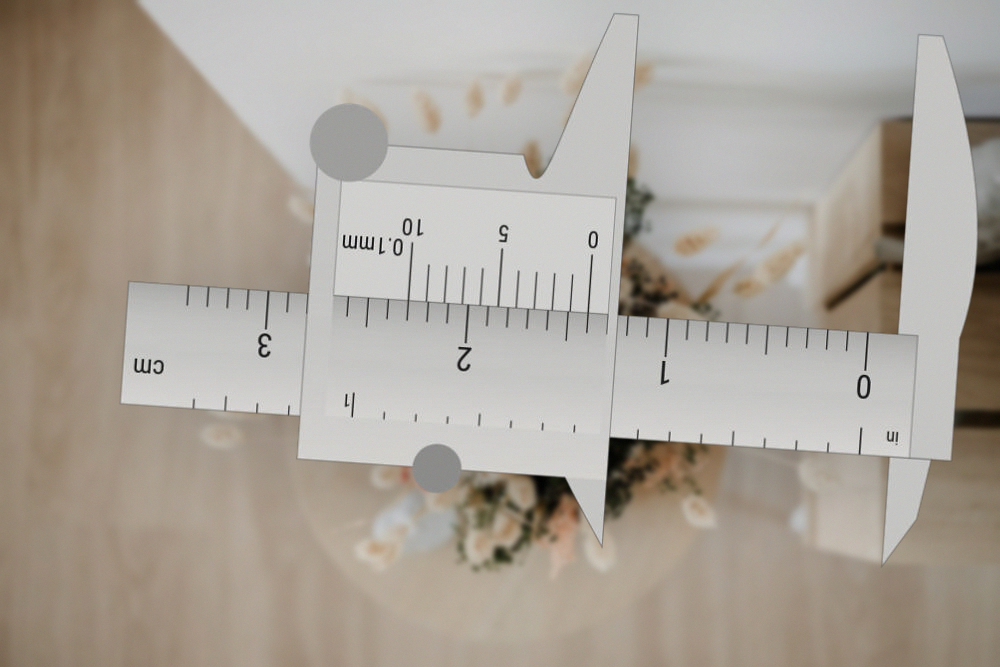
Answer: 14.0 mm
